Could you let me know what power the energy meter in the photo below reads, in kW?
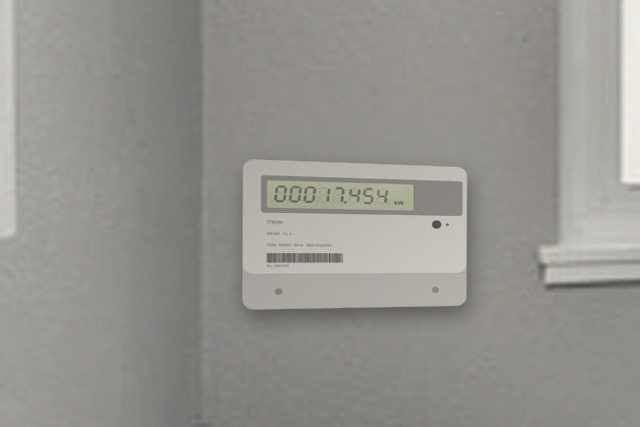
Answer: 17.454 kW
